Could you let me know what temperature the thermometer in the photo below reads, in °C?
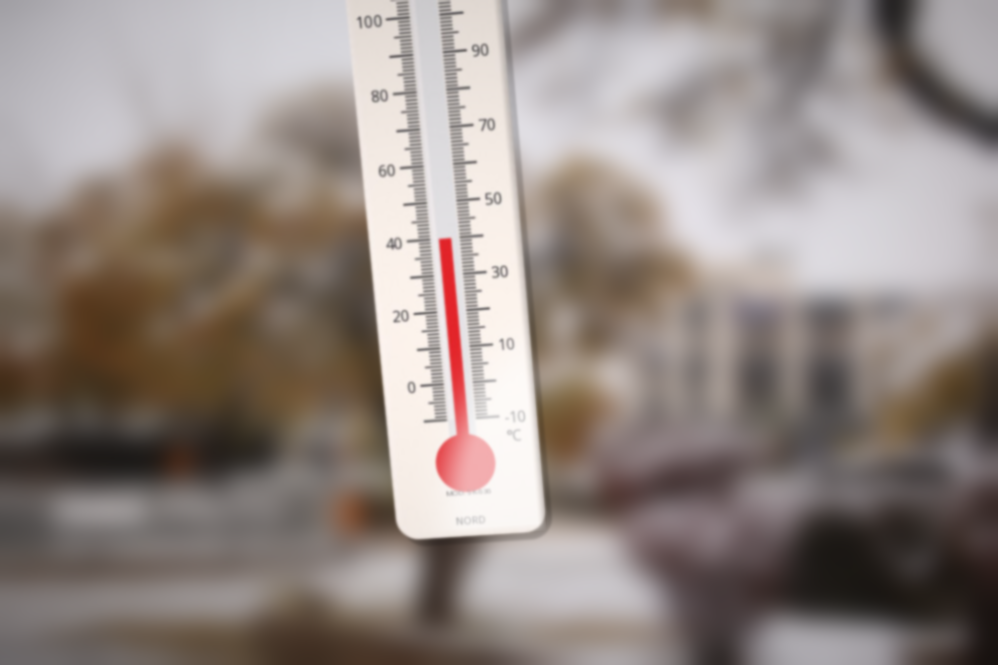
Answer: 40 °C
